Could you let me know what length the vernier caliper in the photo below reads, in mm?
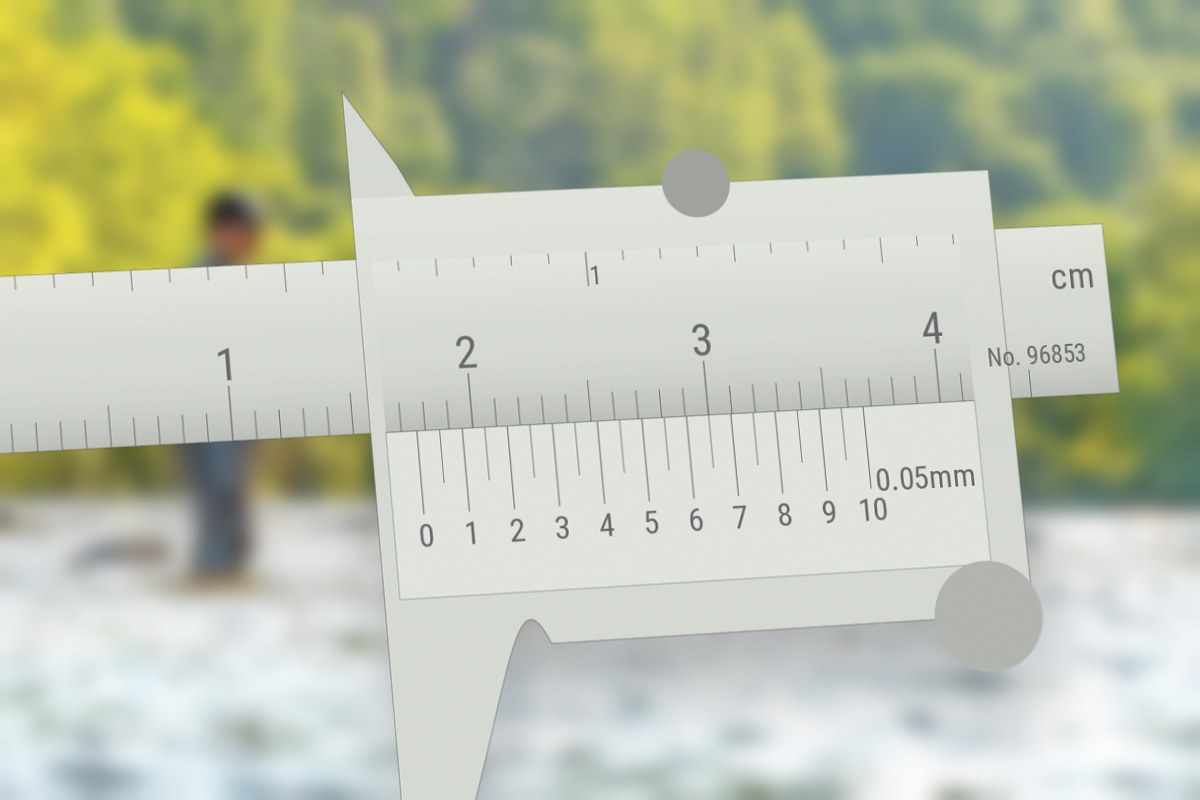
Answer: 17.65 mm
